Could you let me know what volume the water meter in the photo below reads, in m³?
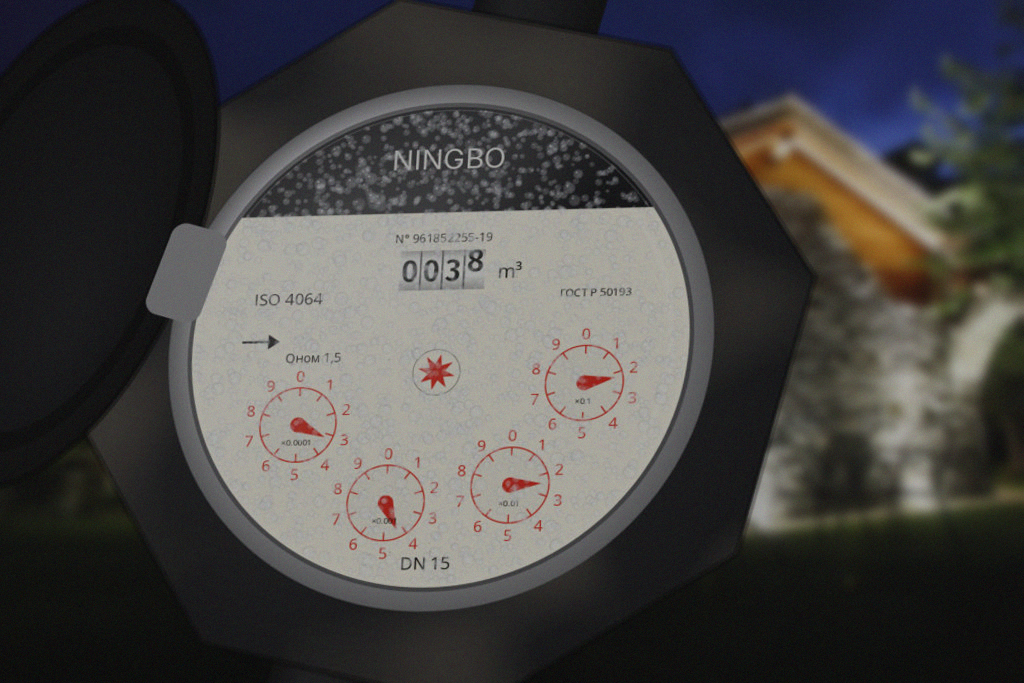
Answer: 38.2243 m³
